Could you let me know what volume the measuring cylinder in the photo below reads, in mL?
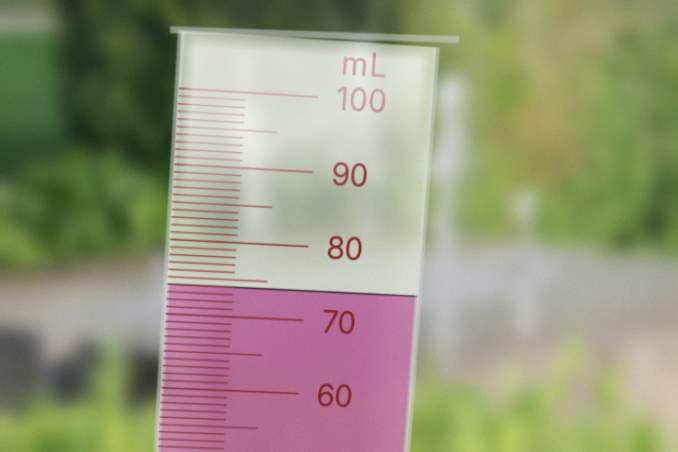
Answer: 74 mL
